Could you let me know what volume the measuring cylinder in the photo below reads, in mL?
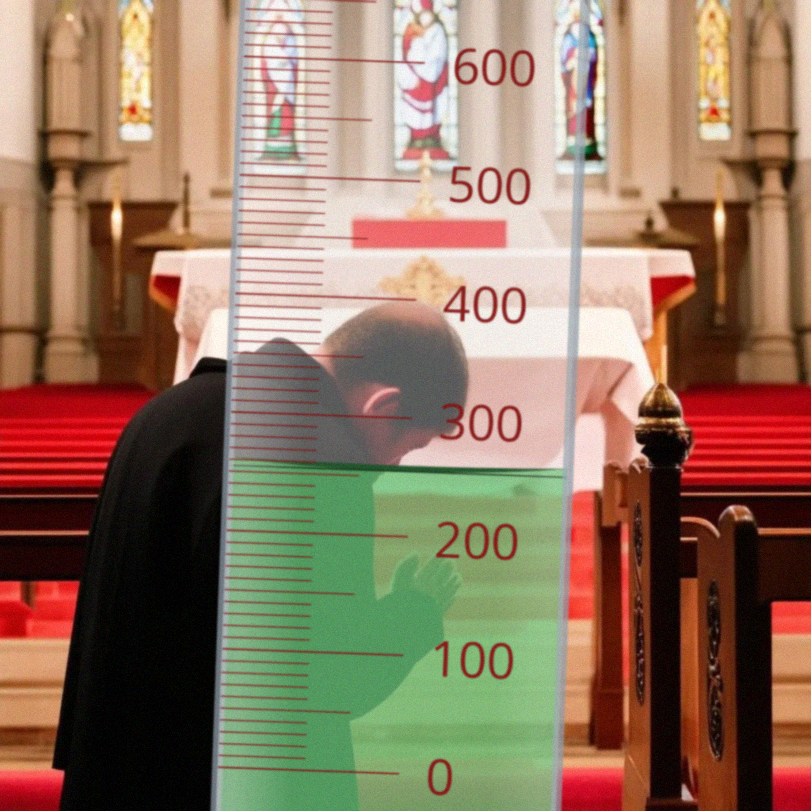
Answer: 255 mL
